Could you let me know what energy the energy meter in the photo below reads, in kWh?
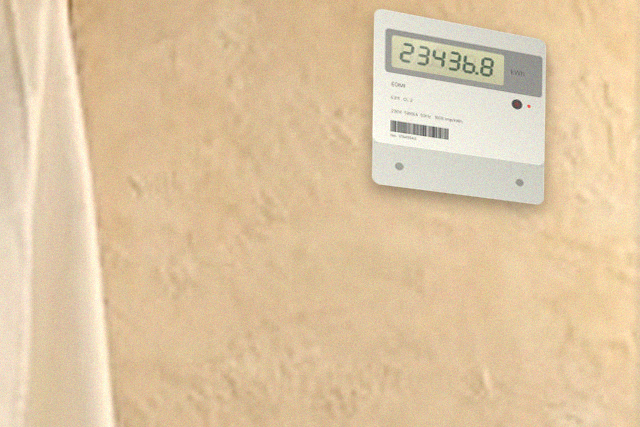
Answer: 23436.8 kWh
